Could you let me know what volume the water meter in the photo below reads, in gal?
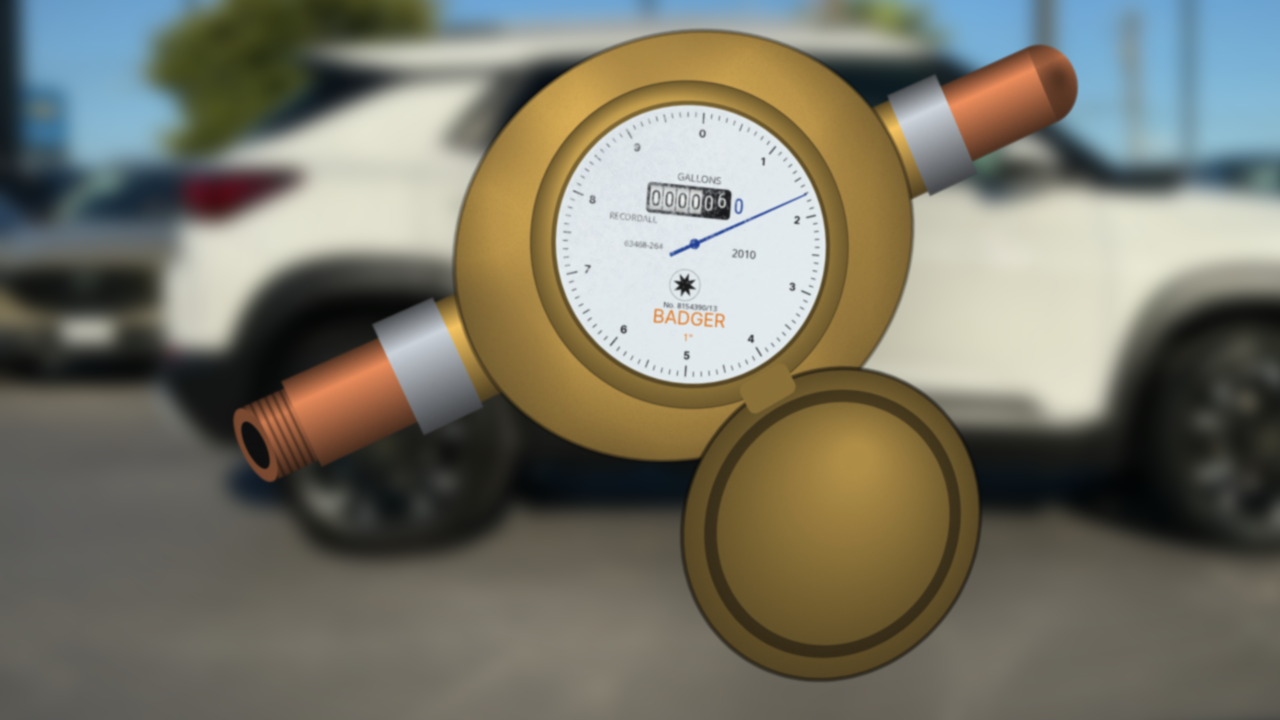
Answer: 61.7 gal
